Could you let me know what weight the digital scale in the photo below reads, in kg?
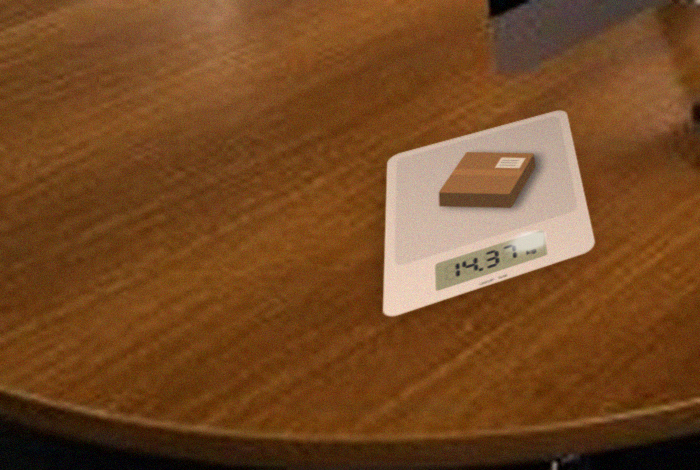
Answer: 14.37 kg
